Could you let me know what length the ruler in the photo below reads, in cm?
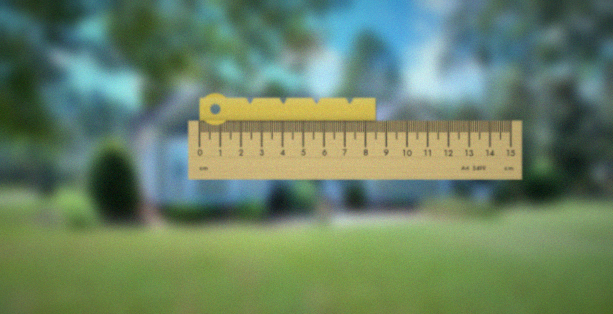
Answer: 8.5 cm
